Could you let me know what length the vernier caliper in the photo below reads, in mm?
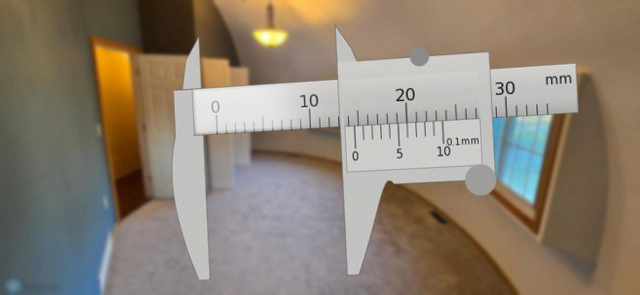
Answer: 14.6 mm
